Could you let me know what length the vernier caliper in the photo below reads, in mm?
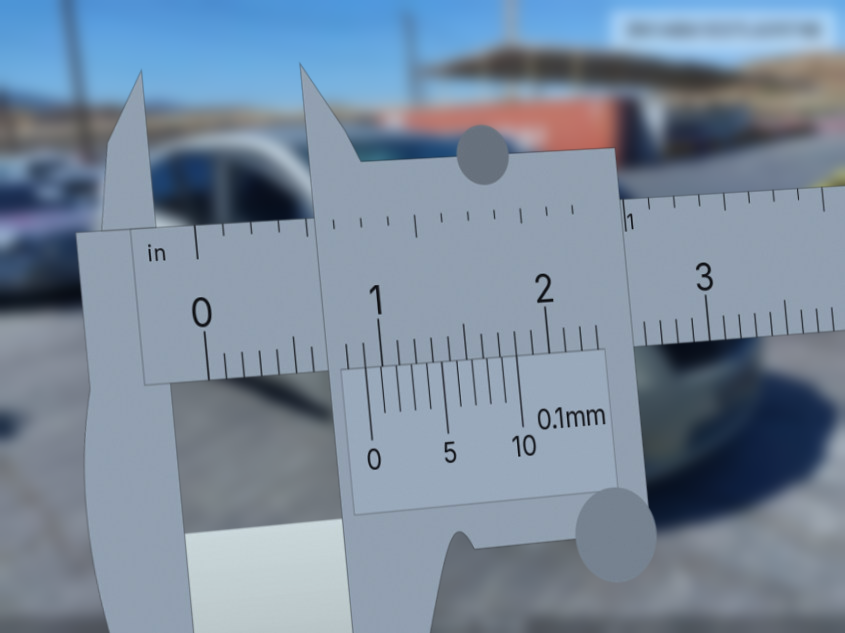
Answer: 9.0 mm
